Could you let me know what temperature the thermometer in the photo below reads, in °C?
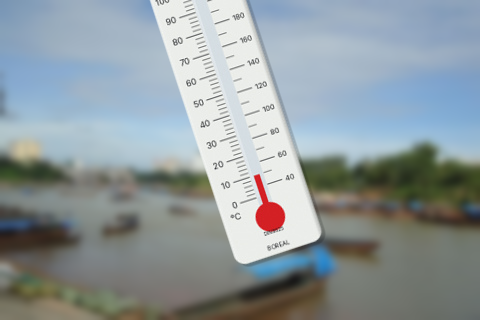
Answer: 10 °C
